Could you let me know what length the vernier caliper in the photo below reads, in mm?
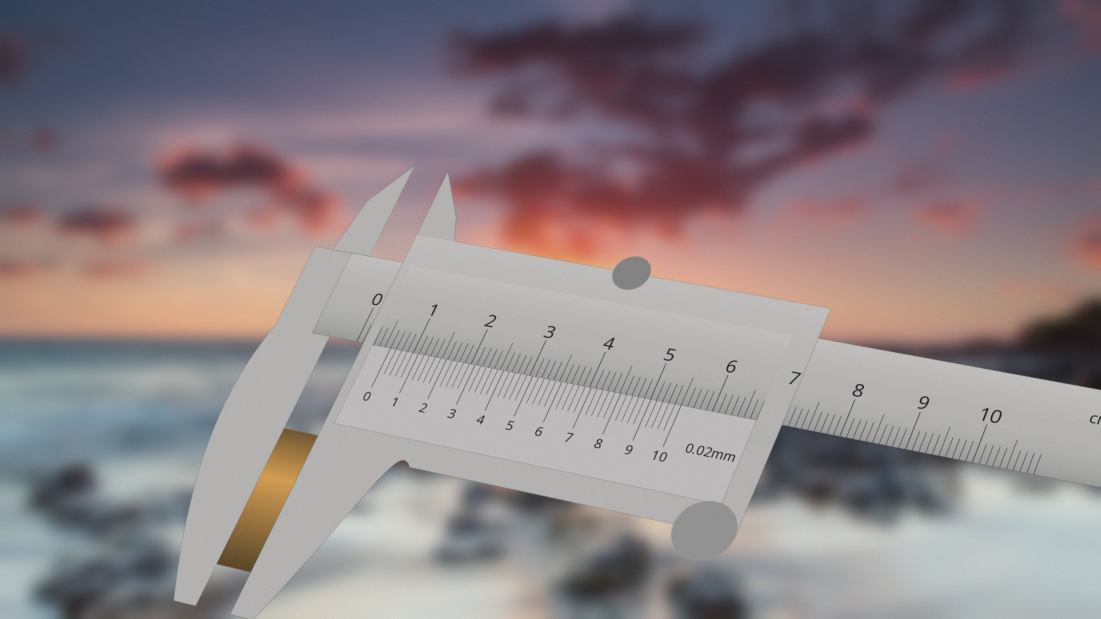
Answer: 6.0 mm
